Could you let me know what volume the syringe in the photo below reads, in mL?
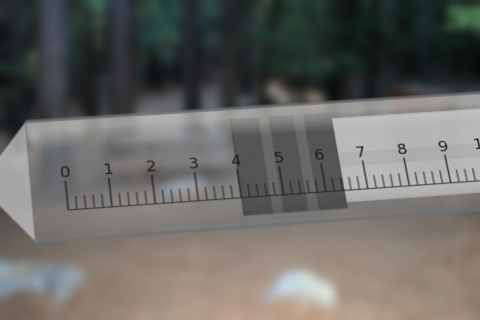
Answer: 4 mL
